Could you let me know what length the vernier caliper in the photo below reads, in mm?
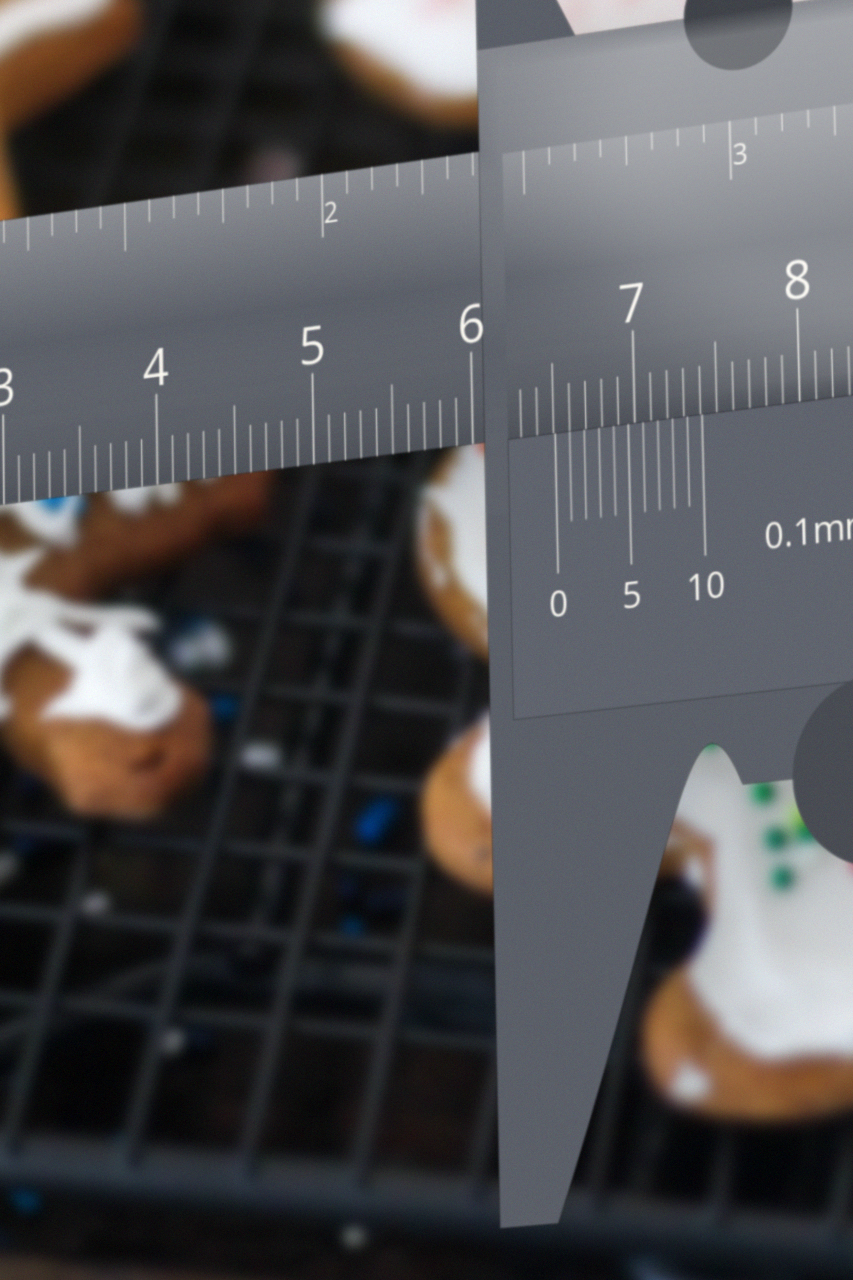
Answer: 65.1 mm
